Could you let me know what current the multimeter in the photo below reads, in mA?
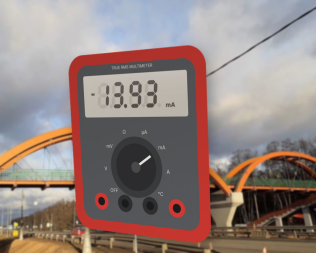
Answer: -13.93 mA
